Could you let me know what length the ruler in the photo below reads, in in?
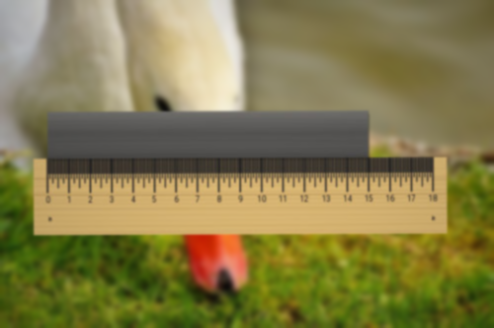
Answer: 15 in
